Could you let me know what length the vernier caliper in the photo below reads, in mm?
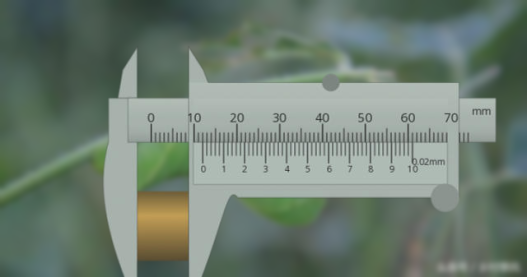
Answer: 12.0 mm
